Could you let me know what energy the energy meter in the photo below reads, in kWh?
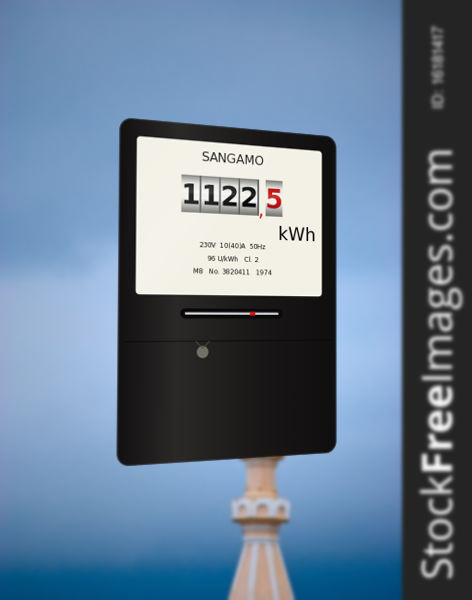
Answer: 1122.5 kWh
